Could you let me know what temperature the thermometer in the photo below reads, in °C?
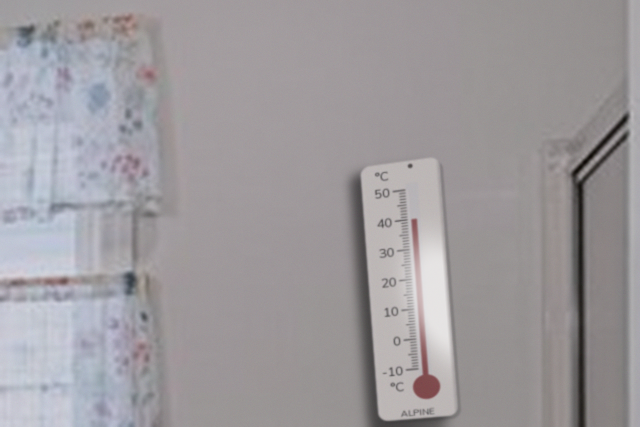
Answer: 40 °C
